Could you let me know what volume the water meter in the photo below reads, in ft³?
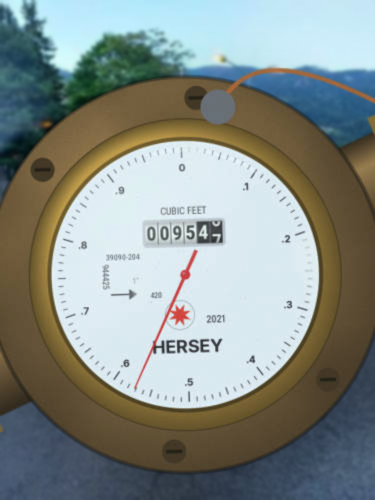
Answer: 9546.57 ft³
